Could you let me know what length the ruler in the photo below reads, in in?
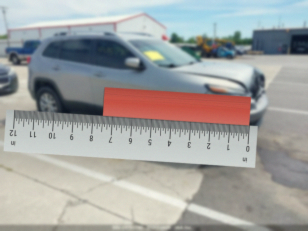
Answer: 7.5 in
